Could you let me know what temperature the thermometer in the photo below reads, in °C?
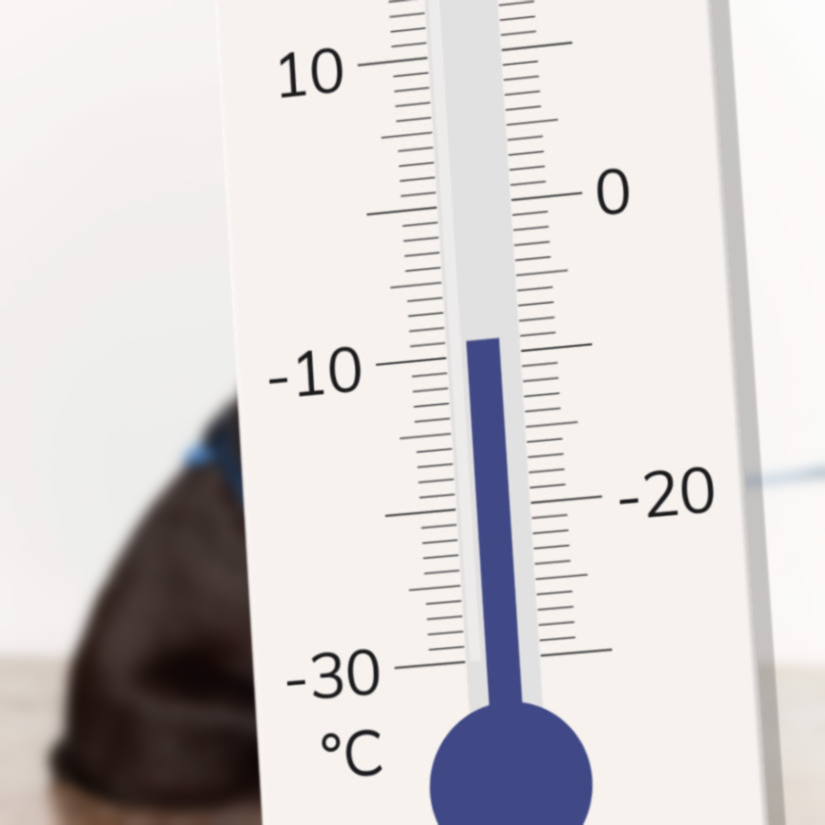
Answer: -9 °C
